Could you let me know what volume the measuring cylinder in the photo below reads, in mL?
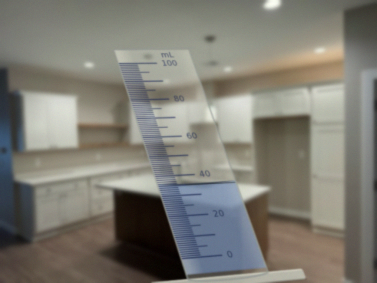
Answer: 35 mL
